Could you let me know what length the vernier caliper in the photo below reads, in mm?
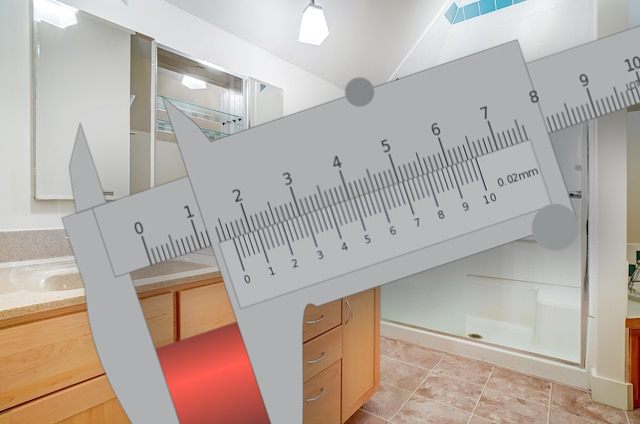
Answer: 16.5 mm
